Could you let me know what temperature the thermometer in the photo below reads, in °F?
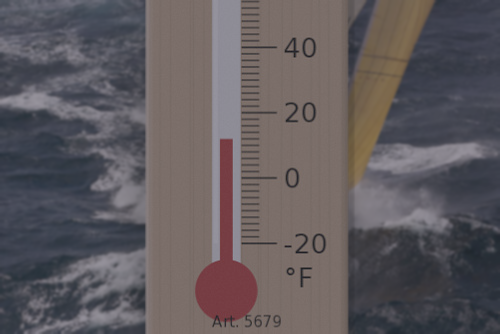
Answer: 12 °F
